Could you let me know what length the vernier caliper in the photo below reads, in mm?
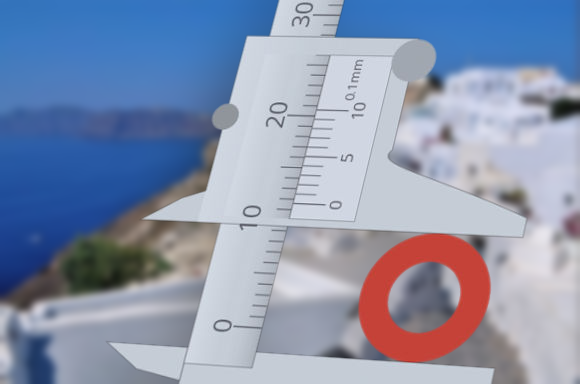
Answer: 11.6 mm
